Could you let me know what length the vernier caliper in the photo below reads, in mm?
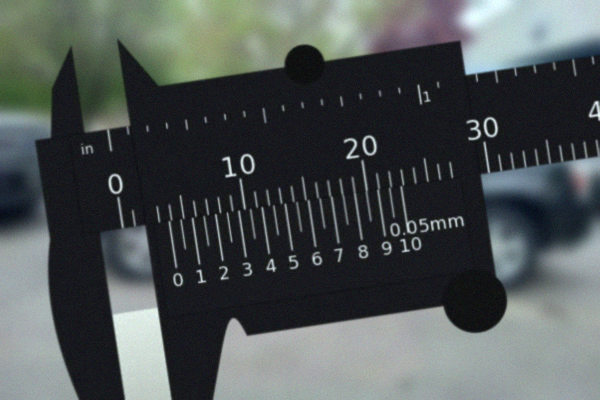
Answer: 3.8 mm
